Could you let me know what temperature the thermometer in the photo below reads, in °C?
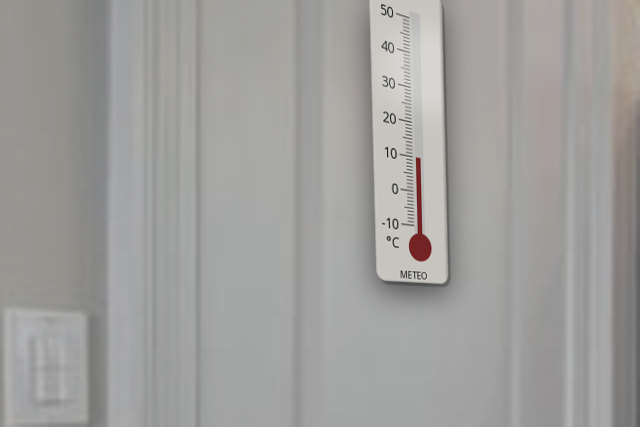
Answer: 10 °C
